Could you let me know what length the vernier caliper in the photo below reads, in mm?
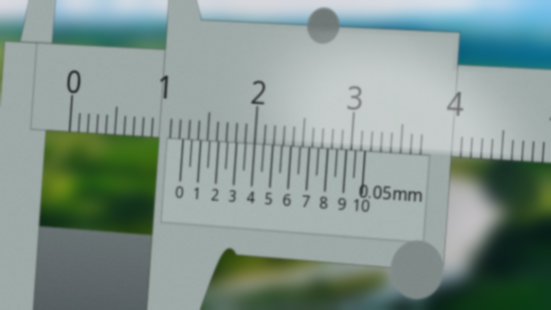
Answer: 12.4 mm
